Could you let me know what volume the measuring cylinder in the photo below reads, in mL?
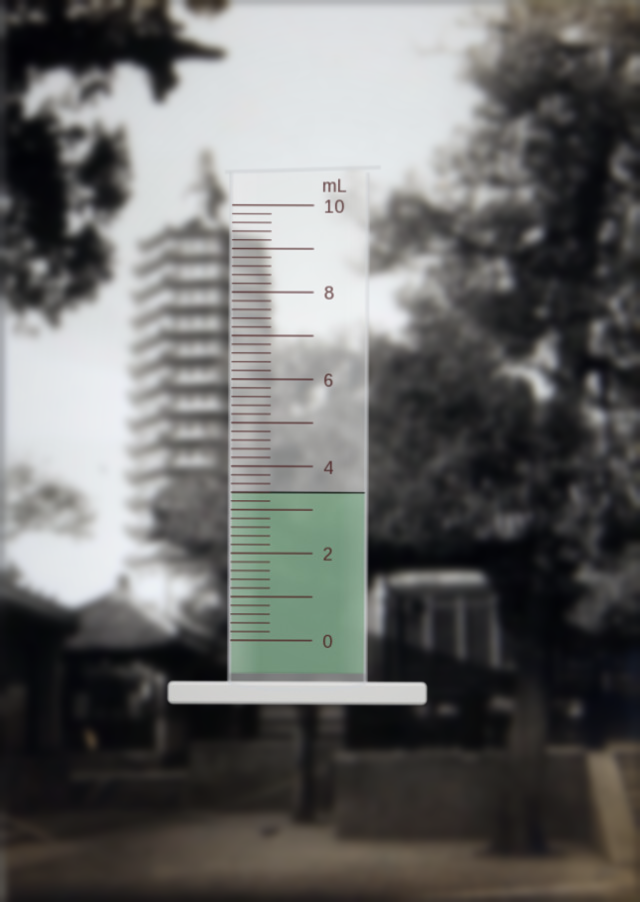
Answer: 3.4 mL
